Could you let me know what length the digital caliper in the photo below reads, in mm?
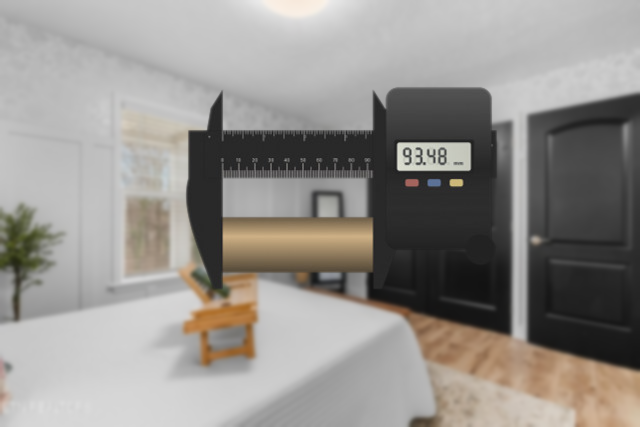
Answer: 93.48 mm
